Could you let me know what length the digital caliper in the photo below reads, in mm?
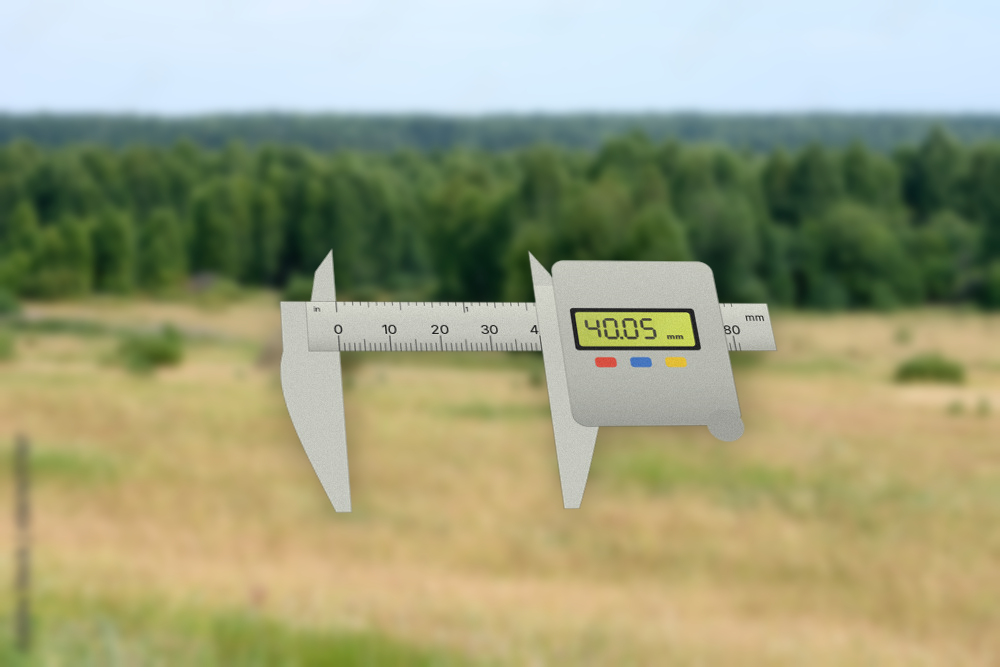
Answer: 40.05 mm
